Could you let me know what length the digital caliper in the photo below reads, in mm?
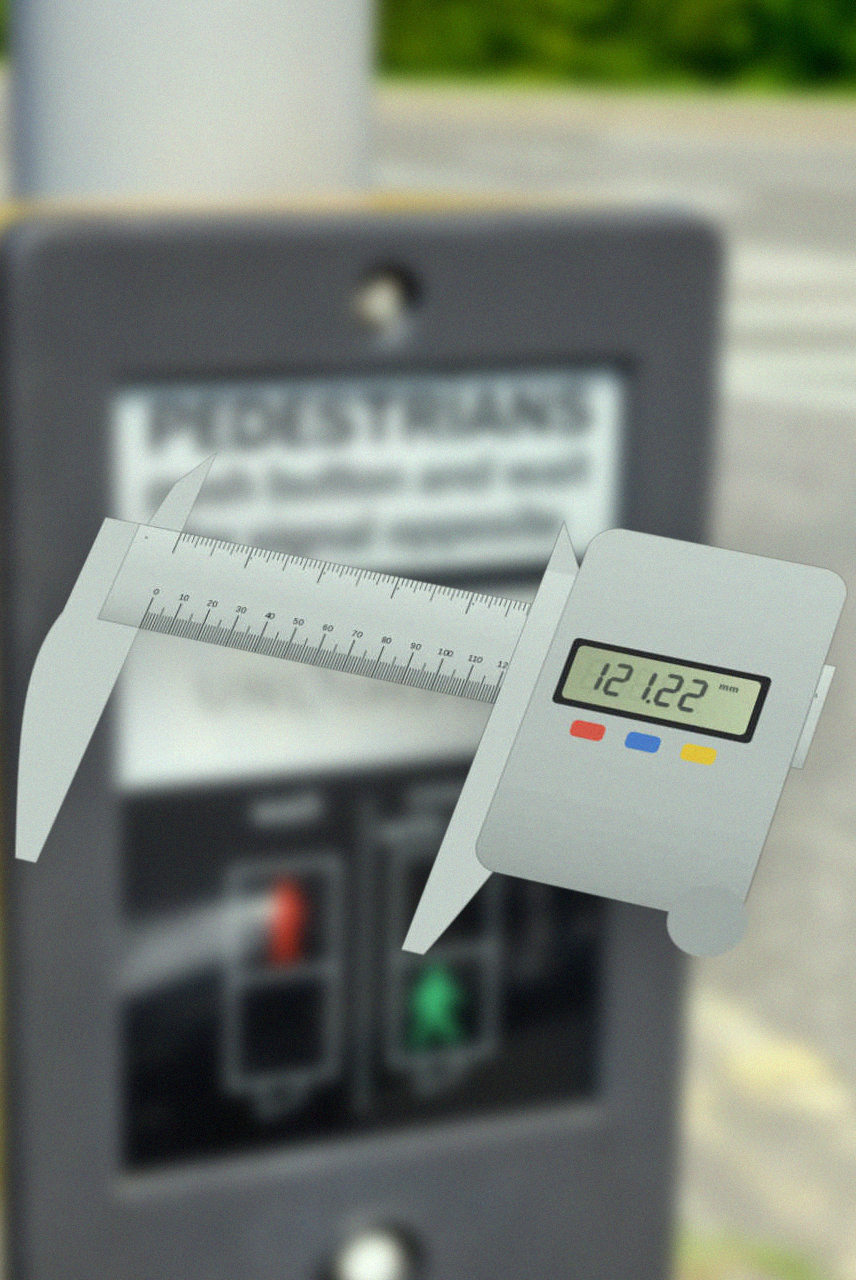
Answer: 121.22 mm
